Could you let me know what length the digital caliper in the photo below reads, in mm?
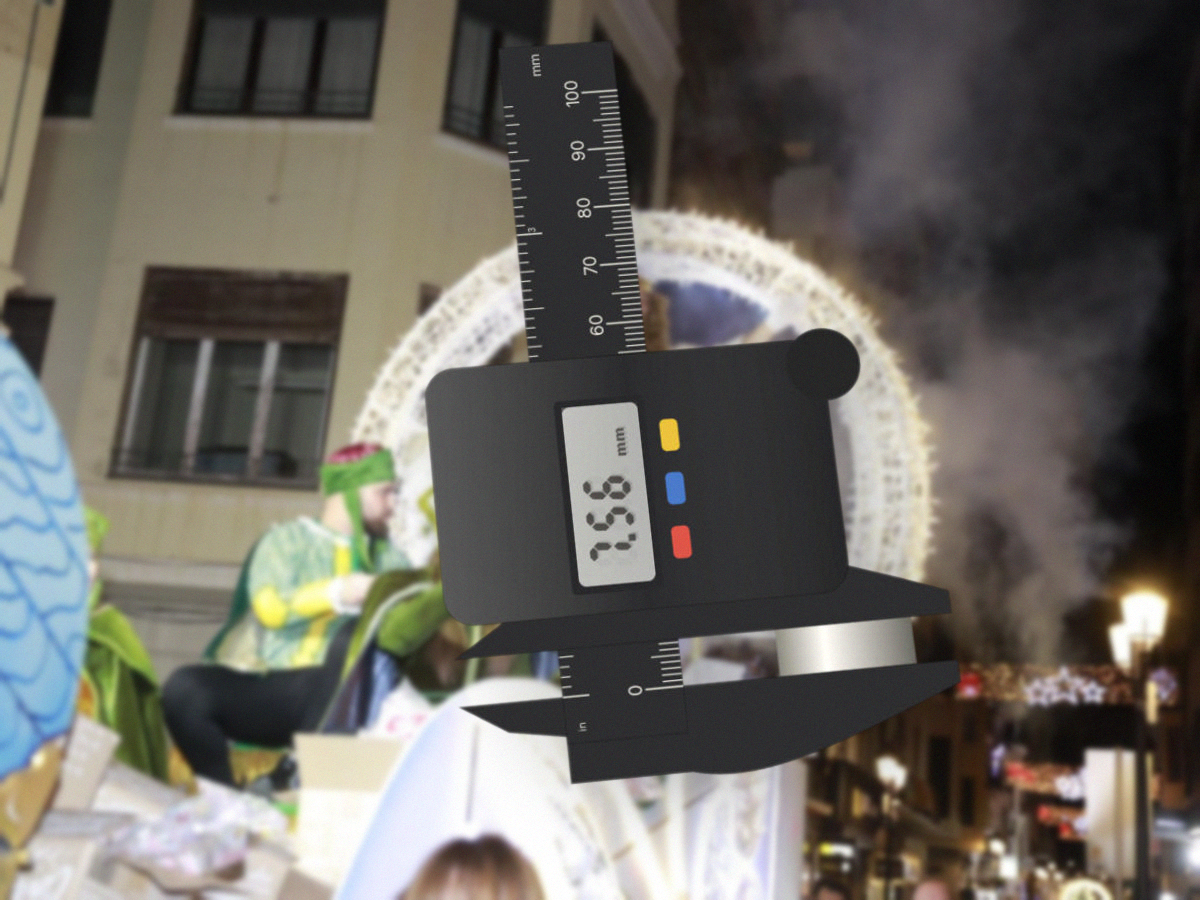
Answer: 7.56 mm
